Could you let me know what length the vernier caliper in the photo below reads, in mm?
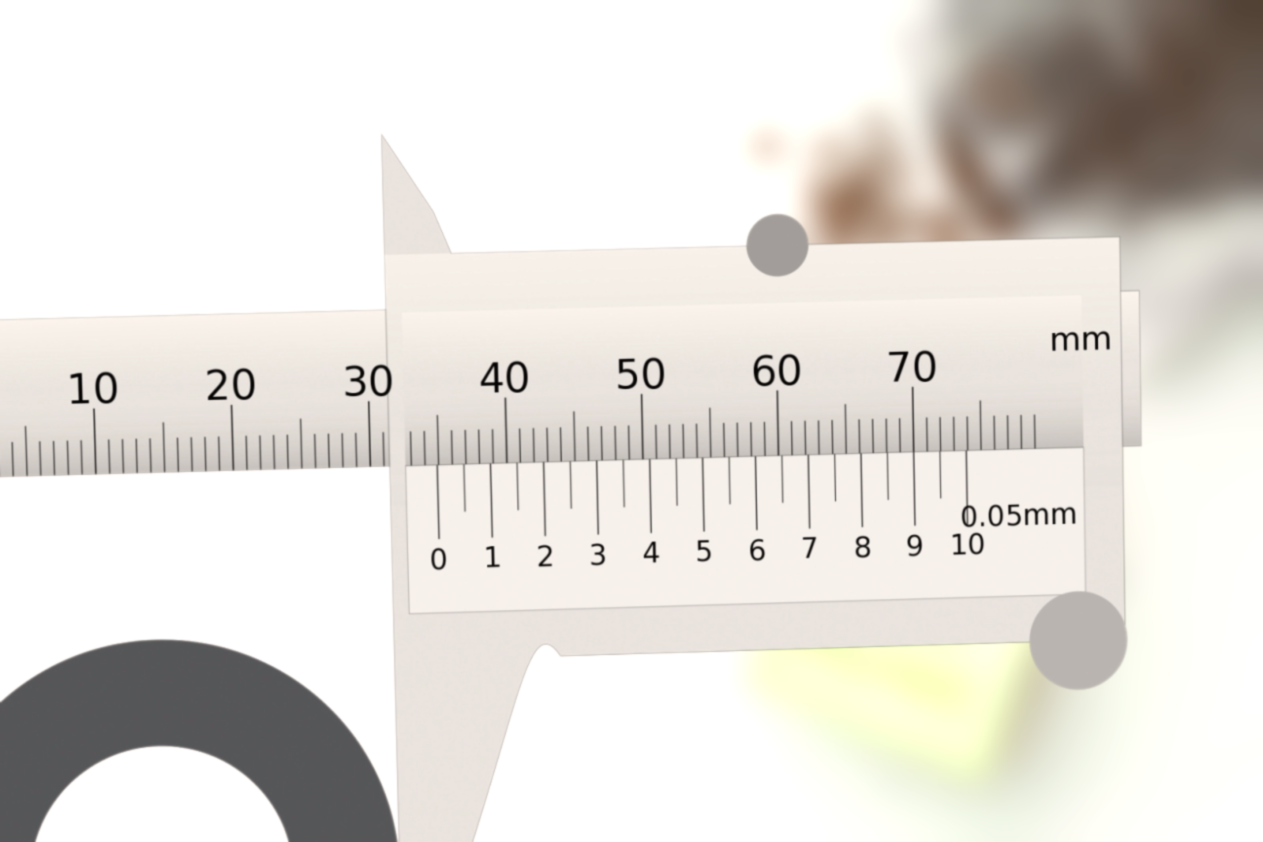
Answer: 34.9 mm
